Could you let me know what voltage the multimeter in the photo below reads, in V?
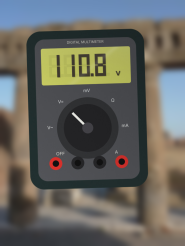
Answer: 110.8 V
